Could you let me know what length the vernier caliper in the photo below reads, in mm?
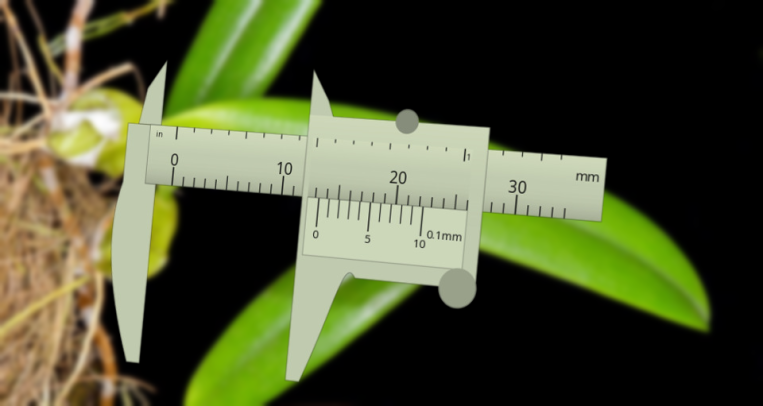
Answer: 13.3 mm
